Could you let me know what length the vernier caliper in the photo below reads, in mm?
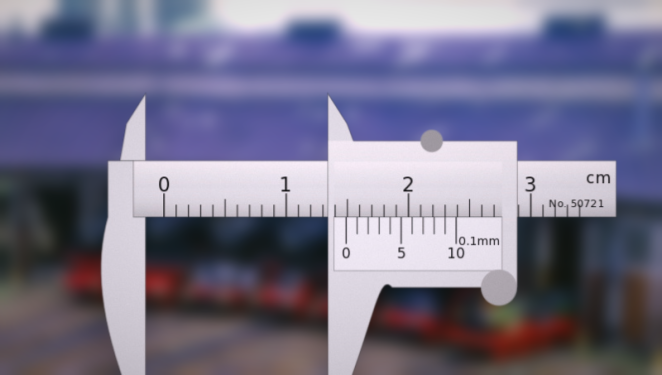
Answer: 14.9 mm
